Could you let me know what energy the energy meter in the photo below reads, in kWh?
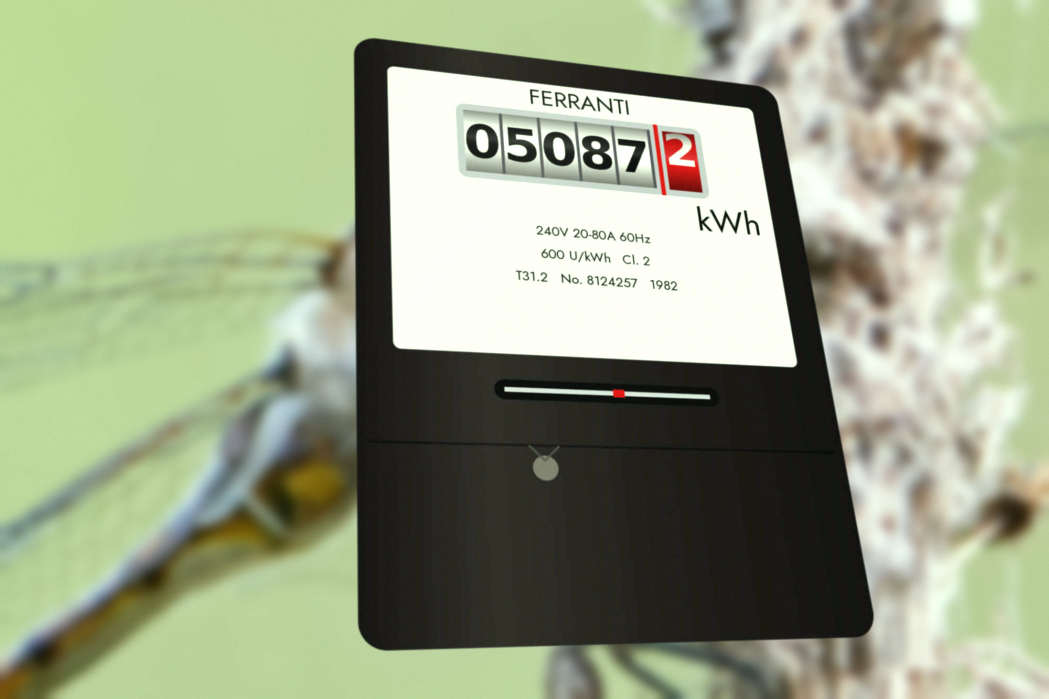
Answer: 5087.2 kWh
